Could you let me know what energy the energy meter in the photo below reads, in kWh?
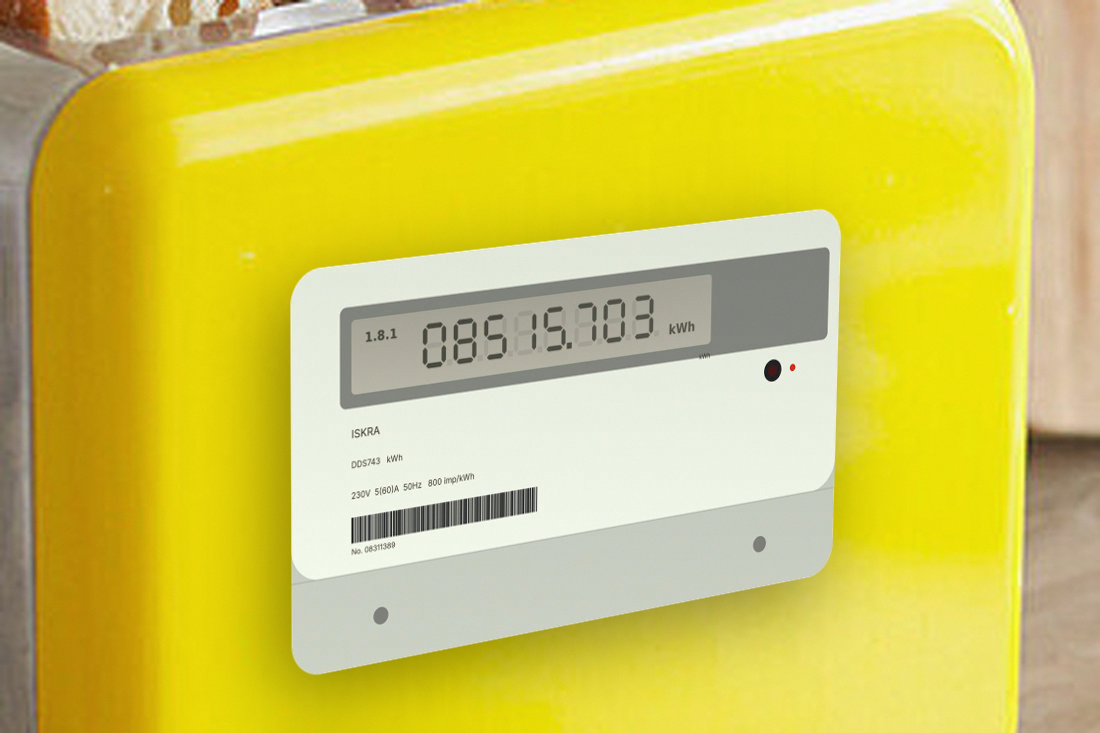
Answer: 8515.703 kWh
